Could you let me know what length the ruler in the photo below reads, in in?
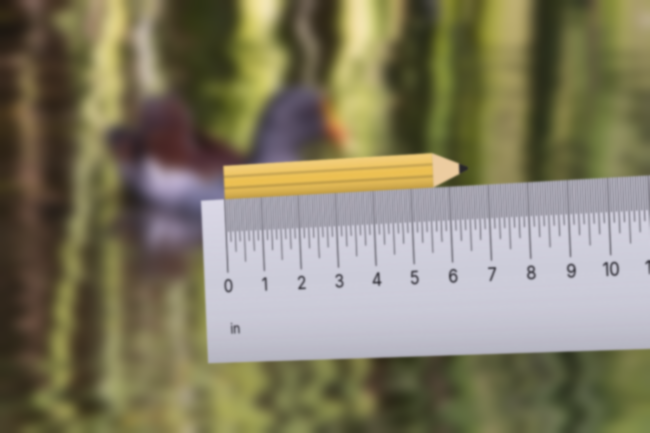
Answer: 6.5 in
